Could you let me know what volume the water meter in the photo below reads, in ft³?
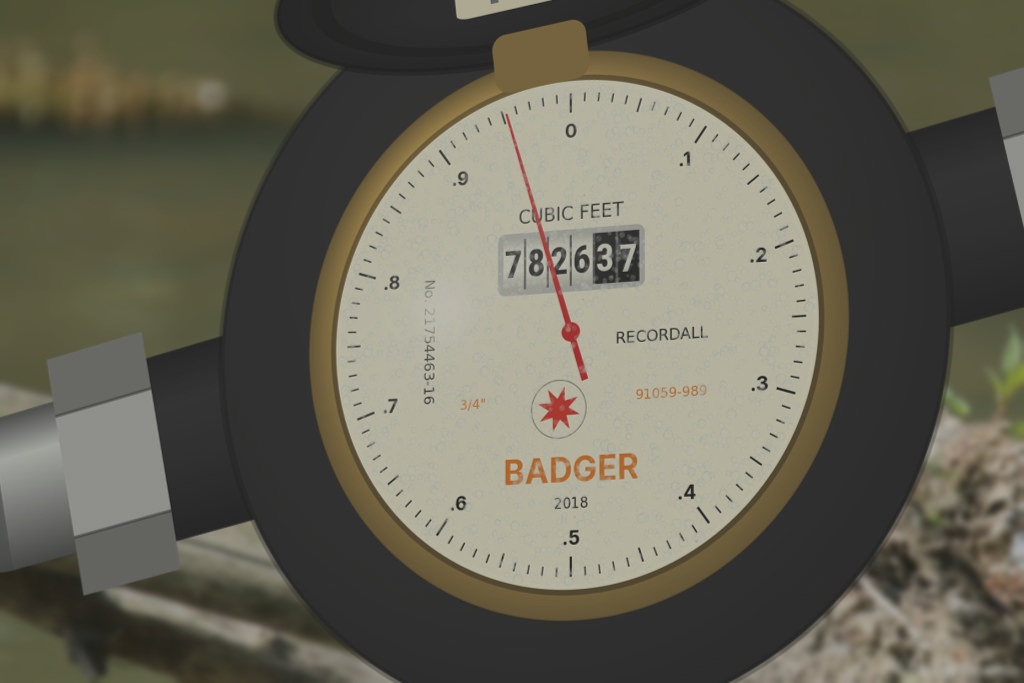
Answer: 782636.95 ft³
